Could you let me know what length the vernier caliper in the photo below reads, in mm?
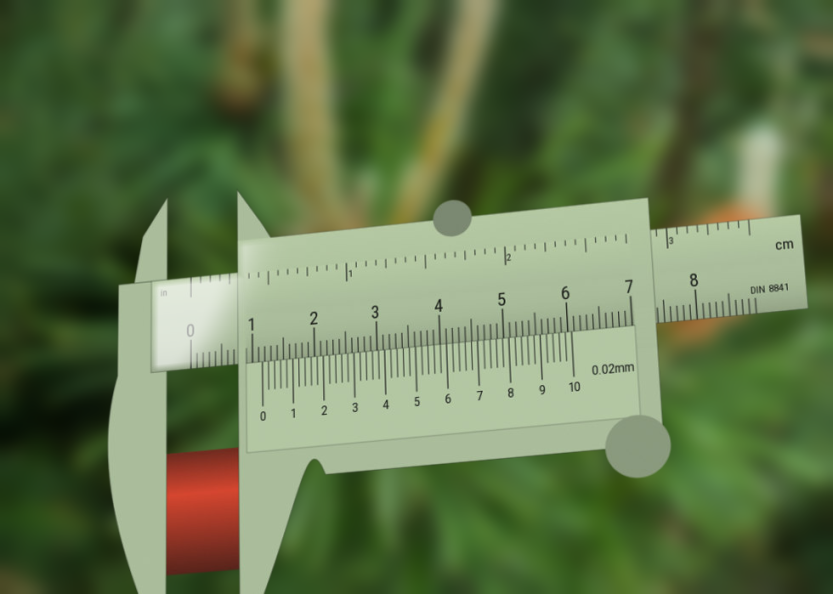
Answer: 11.6 mm
